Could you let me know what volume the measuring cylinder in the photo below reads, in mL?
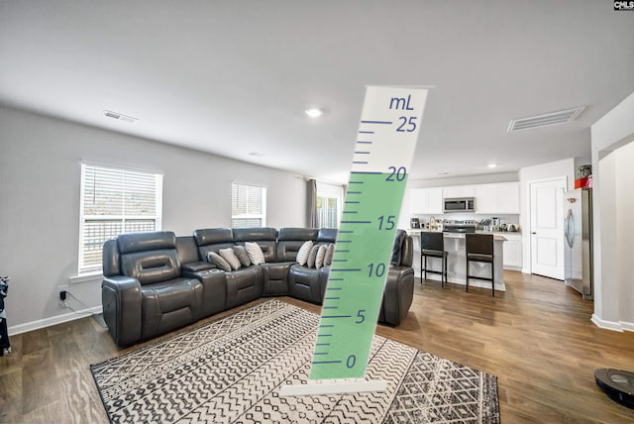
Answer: 20 mL
